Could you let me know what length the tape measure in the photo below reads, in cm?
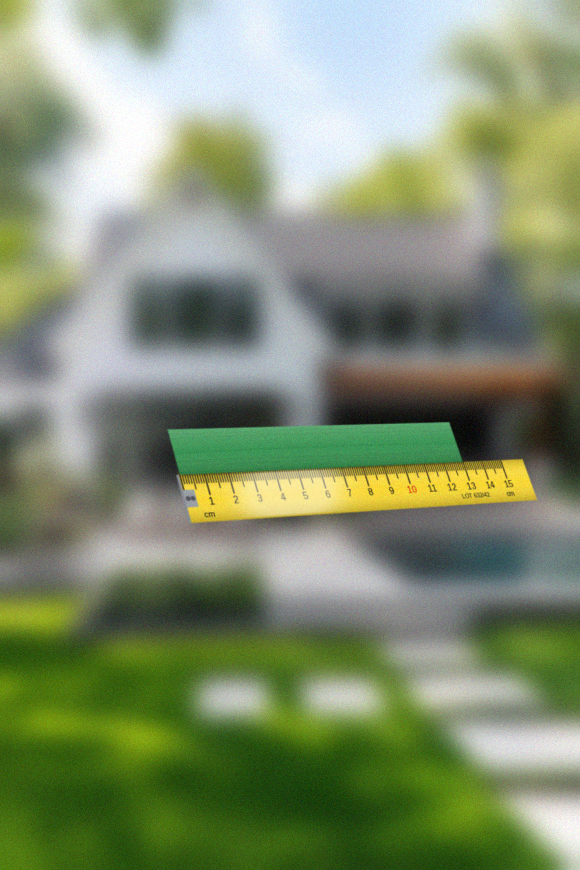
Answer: 13 cm
